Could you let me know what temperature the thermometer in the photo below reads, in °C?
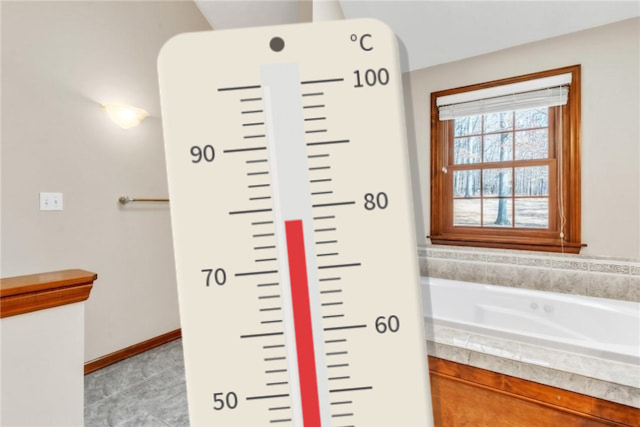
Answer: 78 °C
